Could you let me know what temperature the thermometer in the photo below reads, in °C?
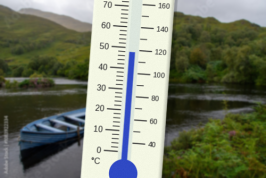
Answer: 48 °C
